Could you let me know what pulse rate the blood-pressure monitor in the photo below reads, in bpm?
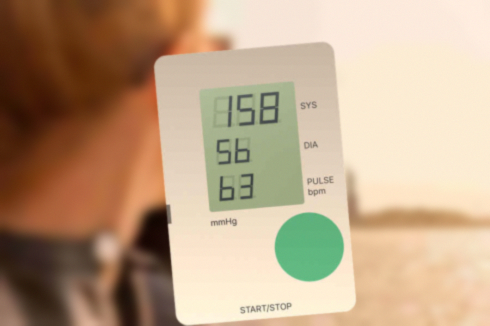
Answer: 63 bpm
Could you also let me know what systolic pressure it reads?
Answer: 158 mmHg
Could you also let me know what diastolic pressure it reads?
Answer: 56 mmHg
